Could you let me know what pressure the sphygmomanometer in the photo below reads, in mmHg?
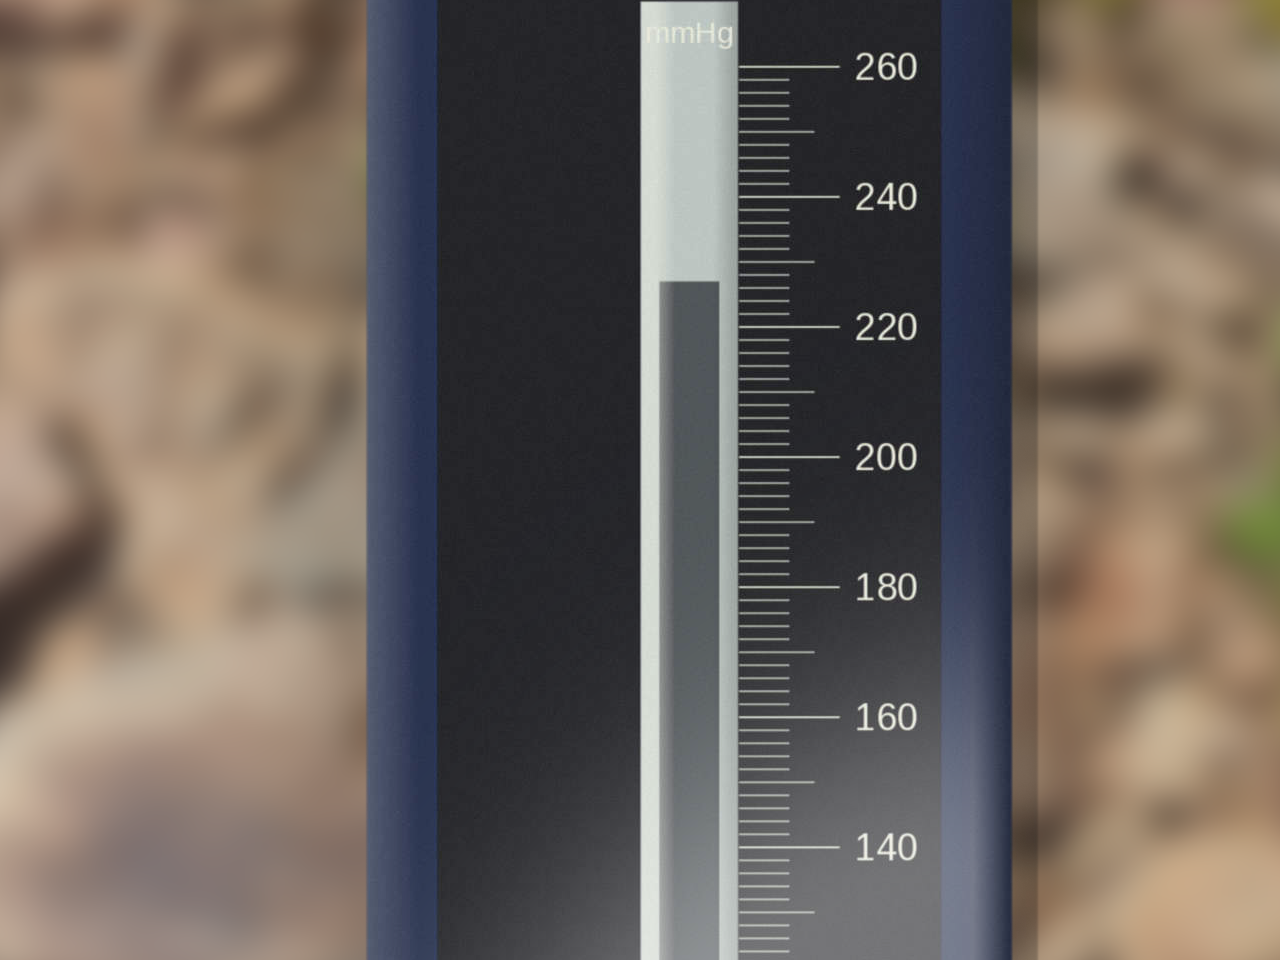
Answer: 227 mmHg
